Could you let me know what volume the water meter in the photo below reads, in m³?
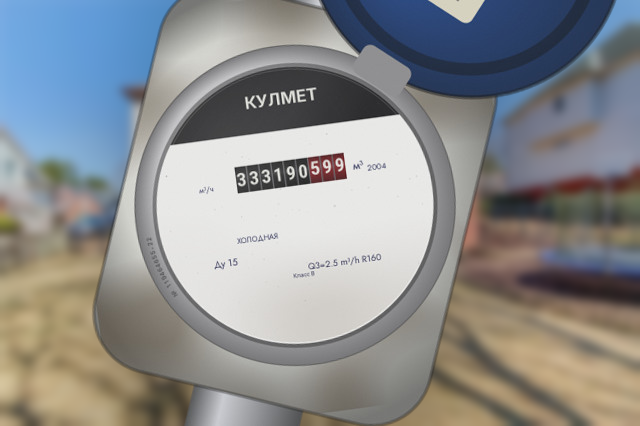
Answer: 333190.599 m³
